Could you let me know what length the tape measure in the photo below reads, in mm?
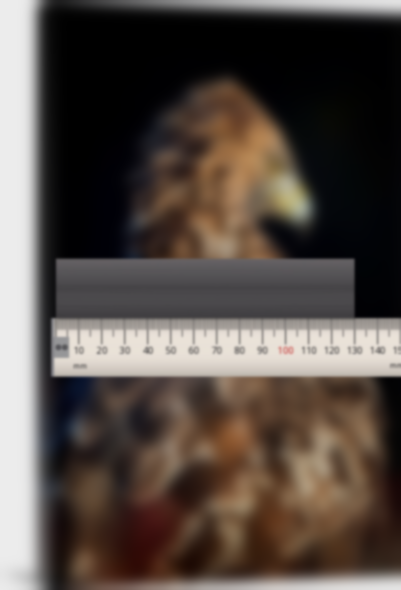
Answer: 130 mm
